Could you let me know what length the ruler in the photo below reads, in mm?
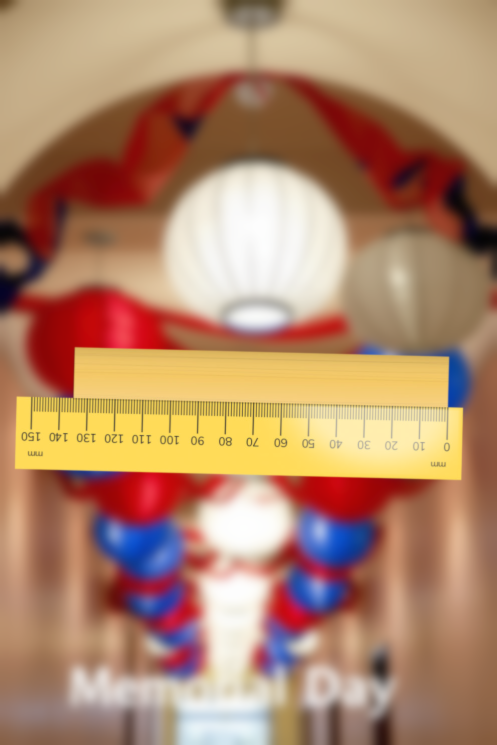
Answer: 135 mm
